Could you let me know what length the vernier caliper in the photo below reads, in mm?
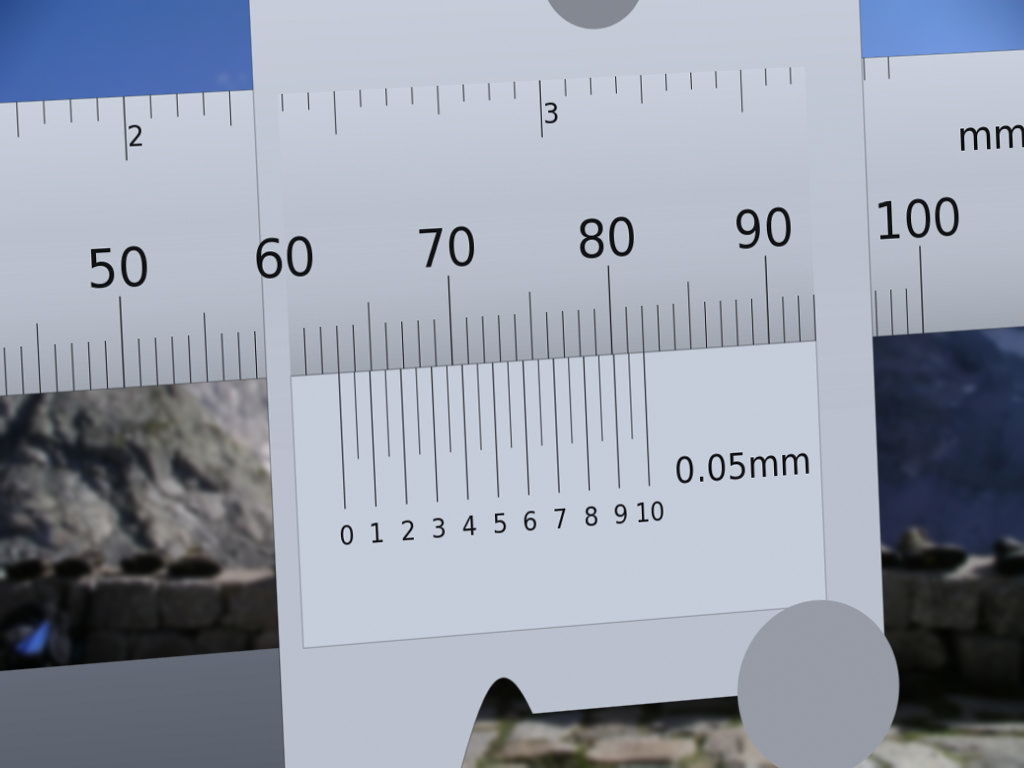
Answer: 63.0 mm
